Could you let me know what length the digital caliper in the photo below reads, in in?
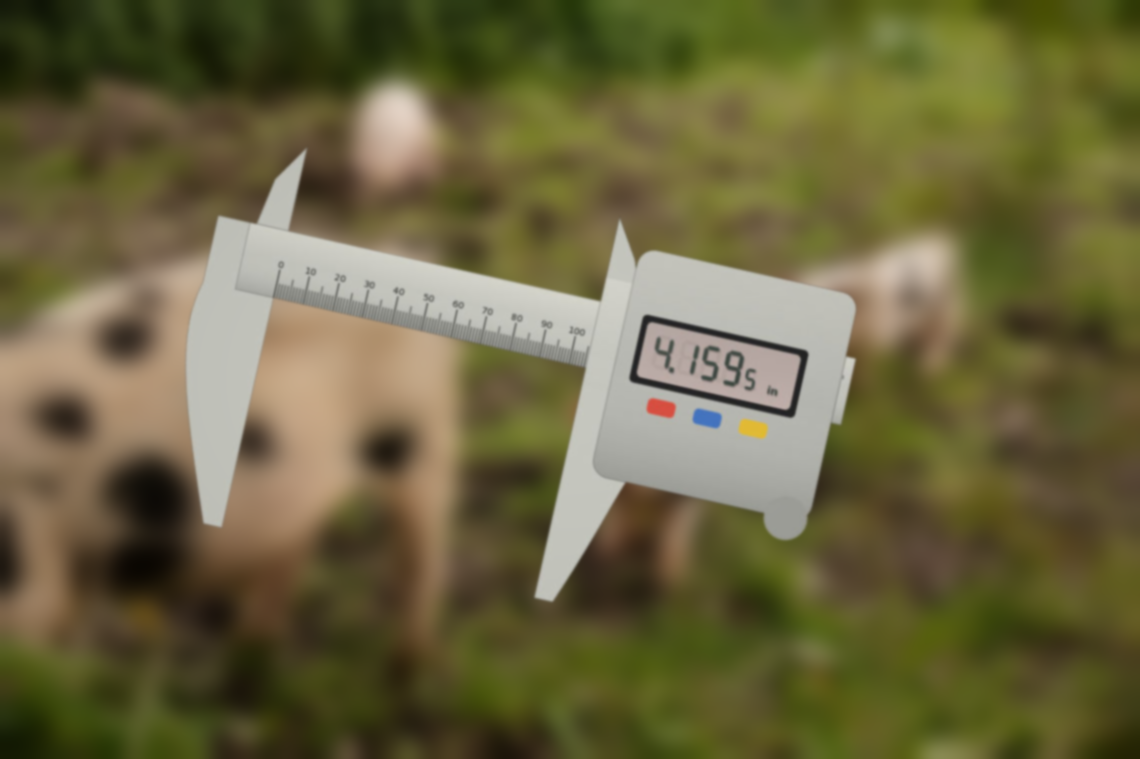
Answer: 4.1595 in
